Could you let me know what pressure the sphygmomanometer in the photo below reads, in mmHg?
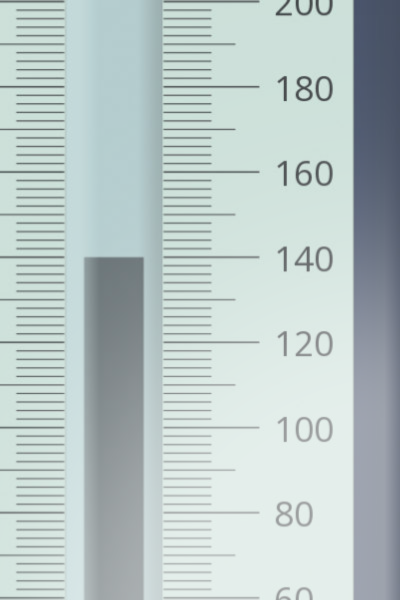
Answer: 140 mmHg
